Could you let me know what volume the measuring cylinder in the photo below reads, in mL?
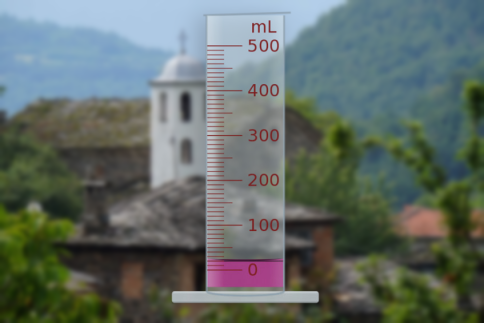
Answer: 20 mL
